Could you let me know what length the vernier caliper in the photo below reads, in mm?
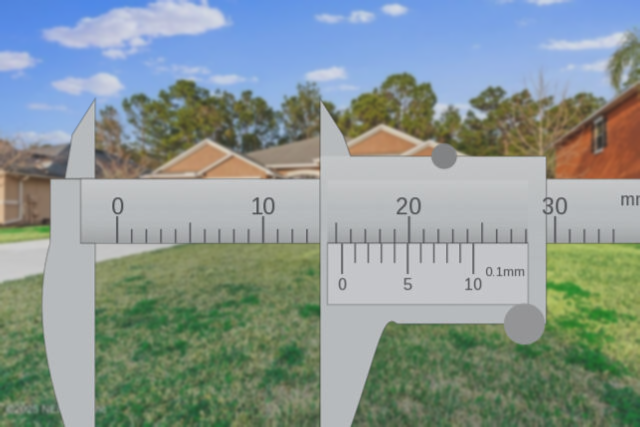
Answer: 15.4 mm
